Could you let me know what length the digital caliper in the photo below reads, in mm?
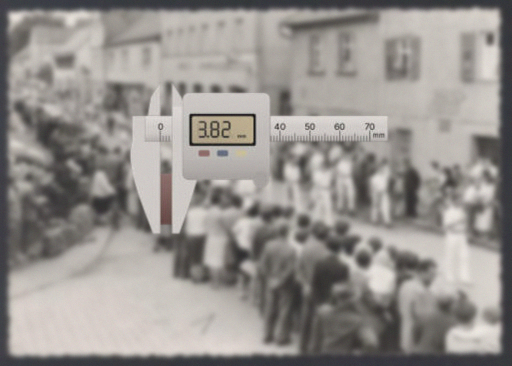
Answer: 3.82 mm
